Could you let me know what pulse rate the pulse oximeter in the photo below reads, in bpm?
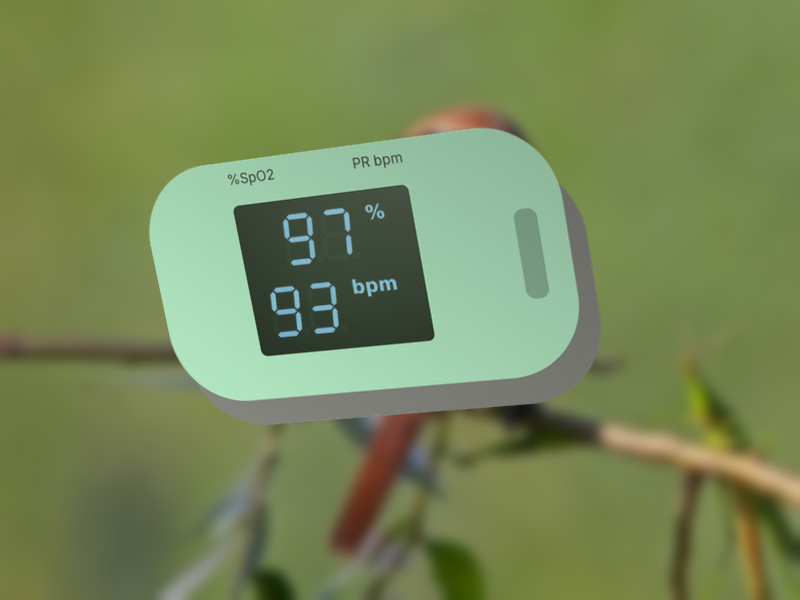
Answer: 93 bpm
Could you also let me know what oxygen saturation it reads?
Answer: 97 %
